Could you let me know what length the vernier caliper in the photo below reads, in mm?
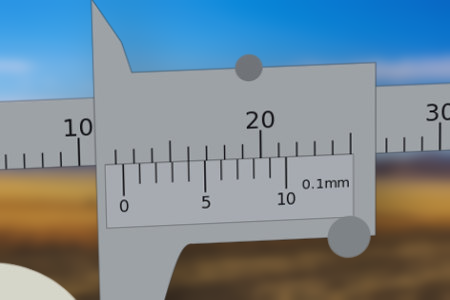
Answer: 12.4 mm
